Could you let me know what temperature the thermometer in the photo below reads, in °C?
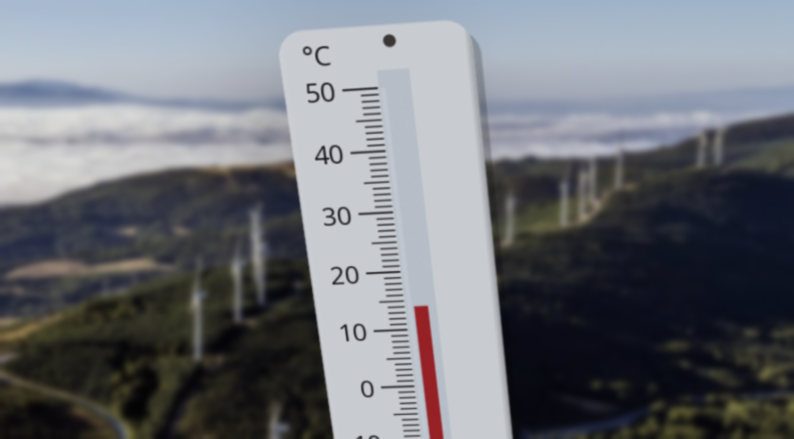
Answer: 14 °C
